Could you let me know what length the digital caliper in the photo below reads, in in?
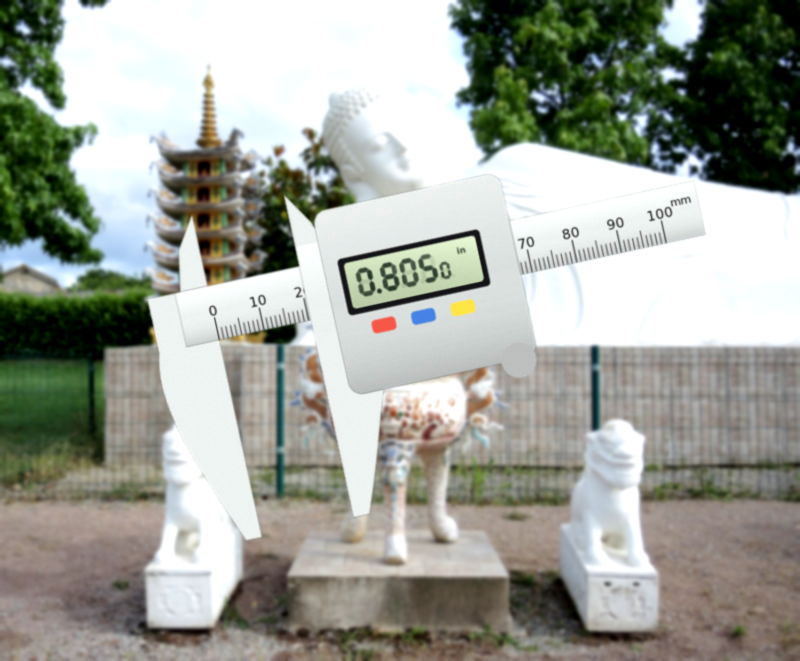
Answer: 0.8050 in
